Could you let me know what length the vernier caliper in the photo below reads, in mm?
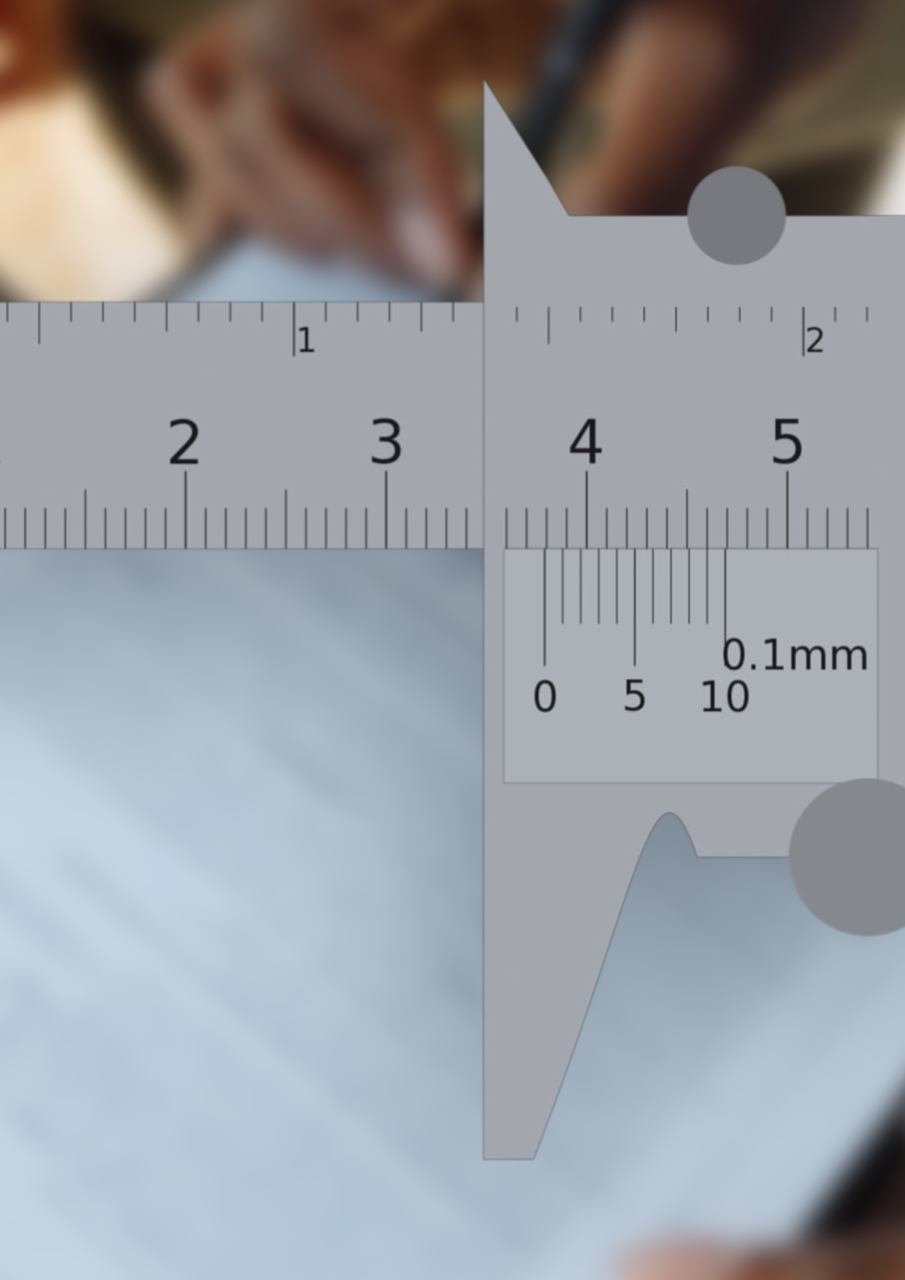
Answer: 37.9 mm
